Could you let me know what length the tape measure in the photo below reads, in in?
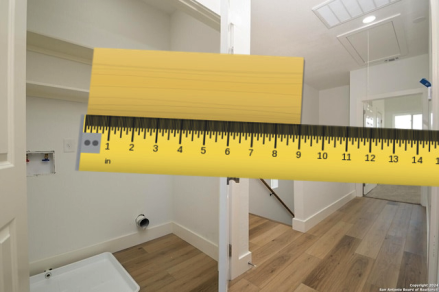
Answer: 9 in
